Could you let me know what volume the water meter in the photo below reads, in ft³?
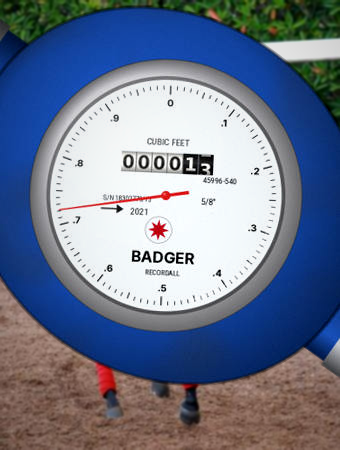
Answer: 12.72 ft³
